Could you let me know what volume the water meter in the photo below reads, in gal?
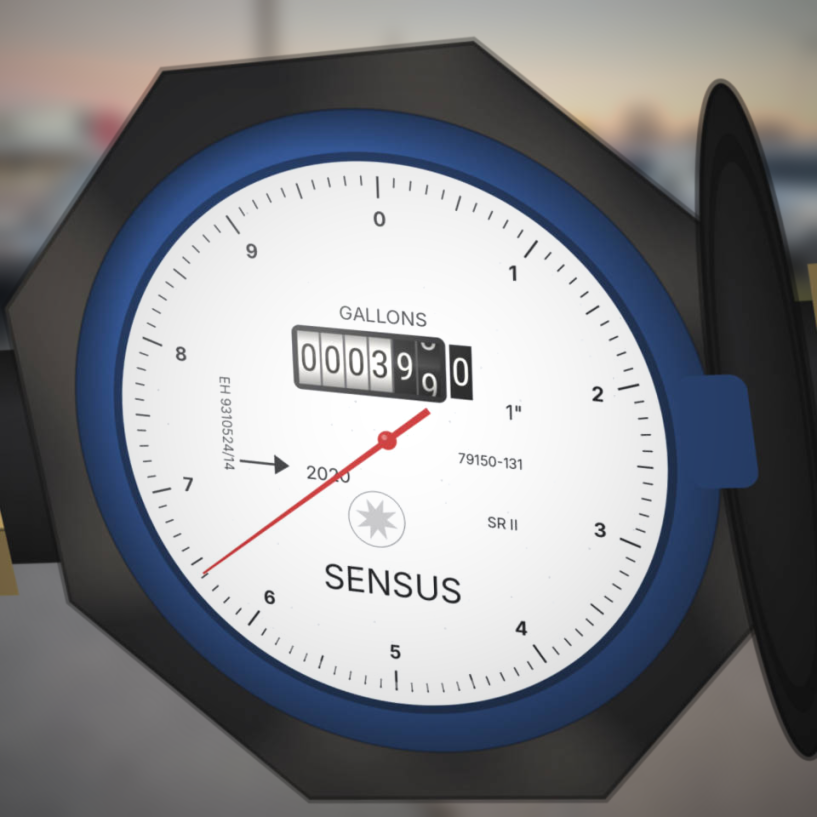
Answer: 3986.4 gal
